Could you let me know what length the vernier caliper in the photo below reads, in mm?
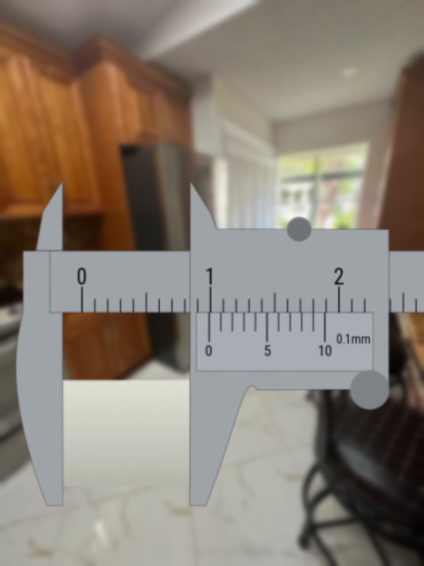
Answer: 9.9 mm
